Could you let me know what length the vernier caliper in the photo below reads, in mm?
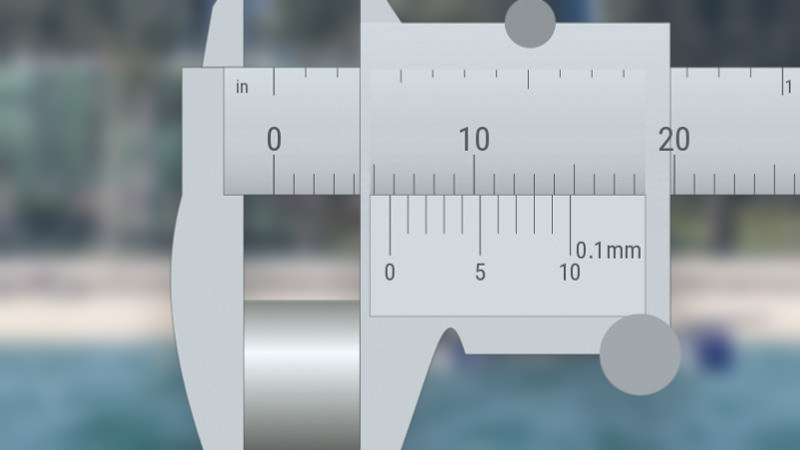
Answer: 5.8 mm
